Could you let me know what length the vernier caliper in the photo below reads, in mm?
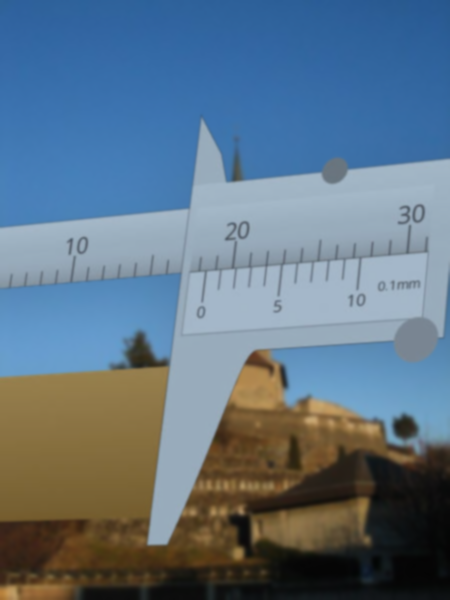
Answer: 18.4 mm
